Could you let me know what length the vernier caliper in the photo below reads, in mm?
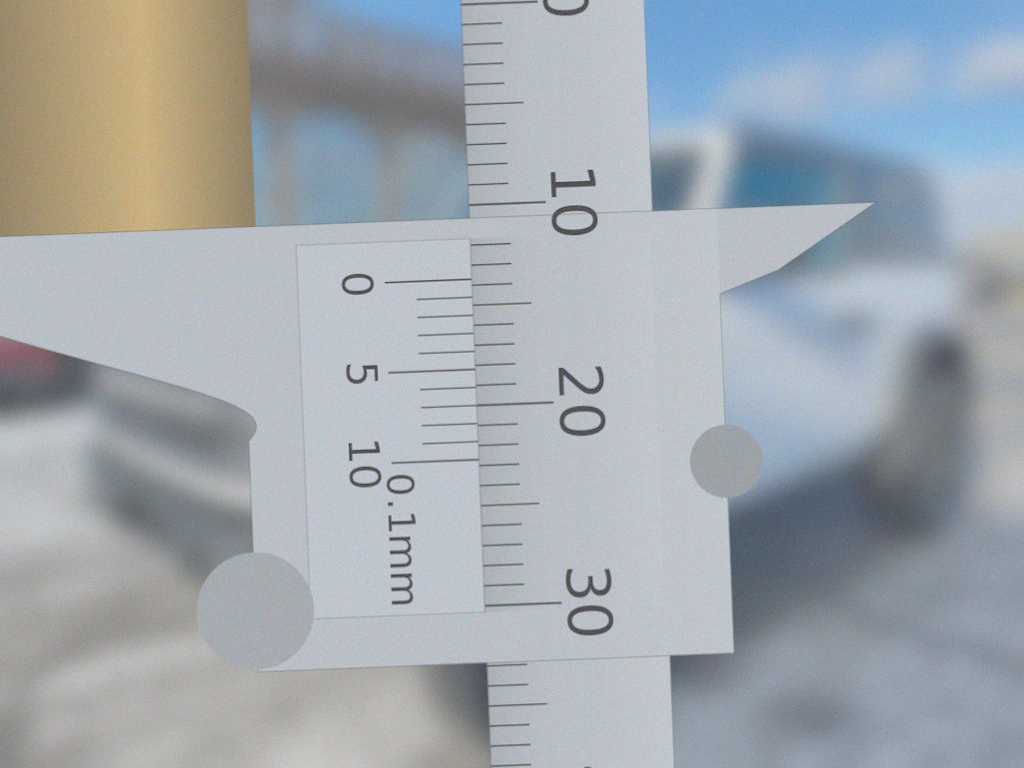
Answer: 13.7 mm
